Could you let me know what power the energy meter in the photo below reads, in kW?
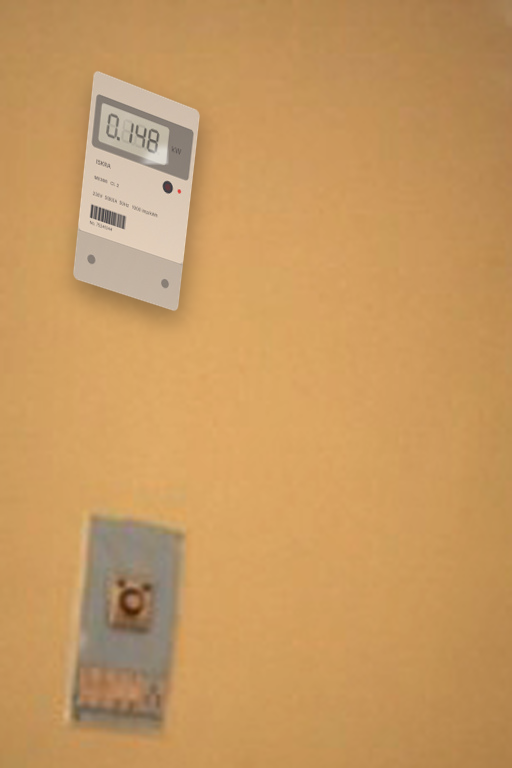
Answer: 0.148 kW
